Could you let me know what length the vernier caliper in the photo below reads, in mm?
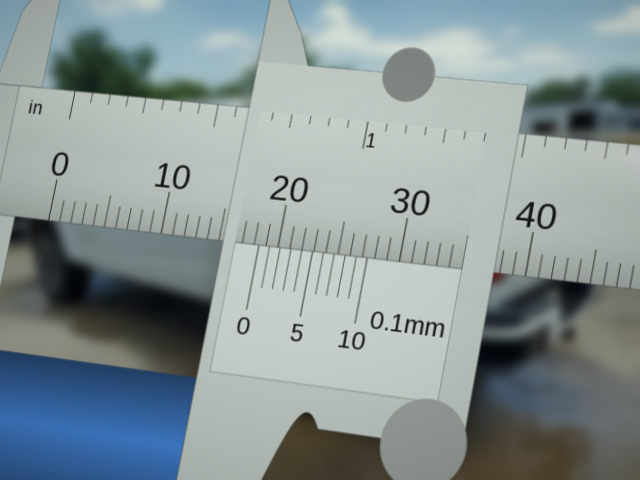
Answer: 18.4 mm
